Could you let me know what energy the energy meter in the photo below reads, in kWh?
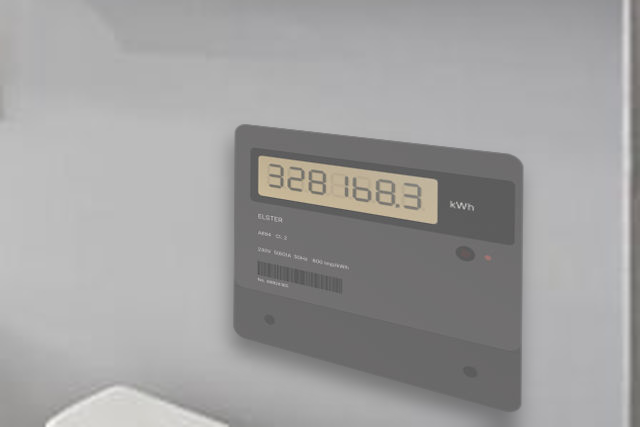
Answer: 328168.3 kWh
